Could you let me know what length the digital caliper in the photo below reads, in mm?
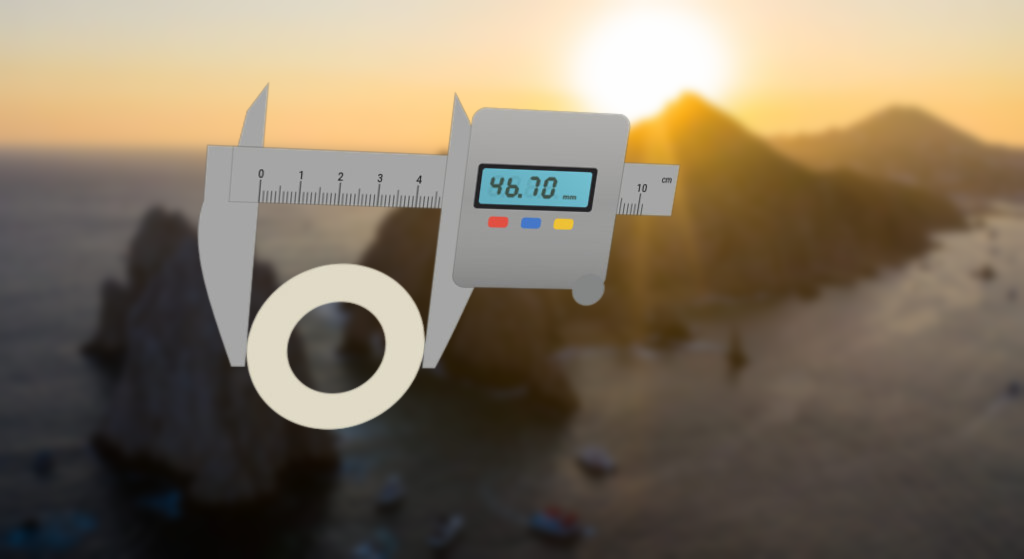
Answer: 46.70 mm
